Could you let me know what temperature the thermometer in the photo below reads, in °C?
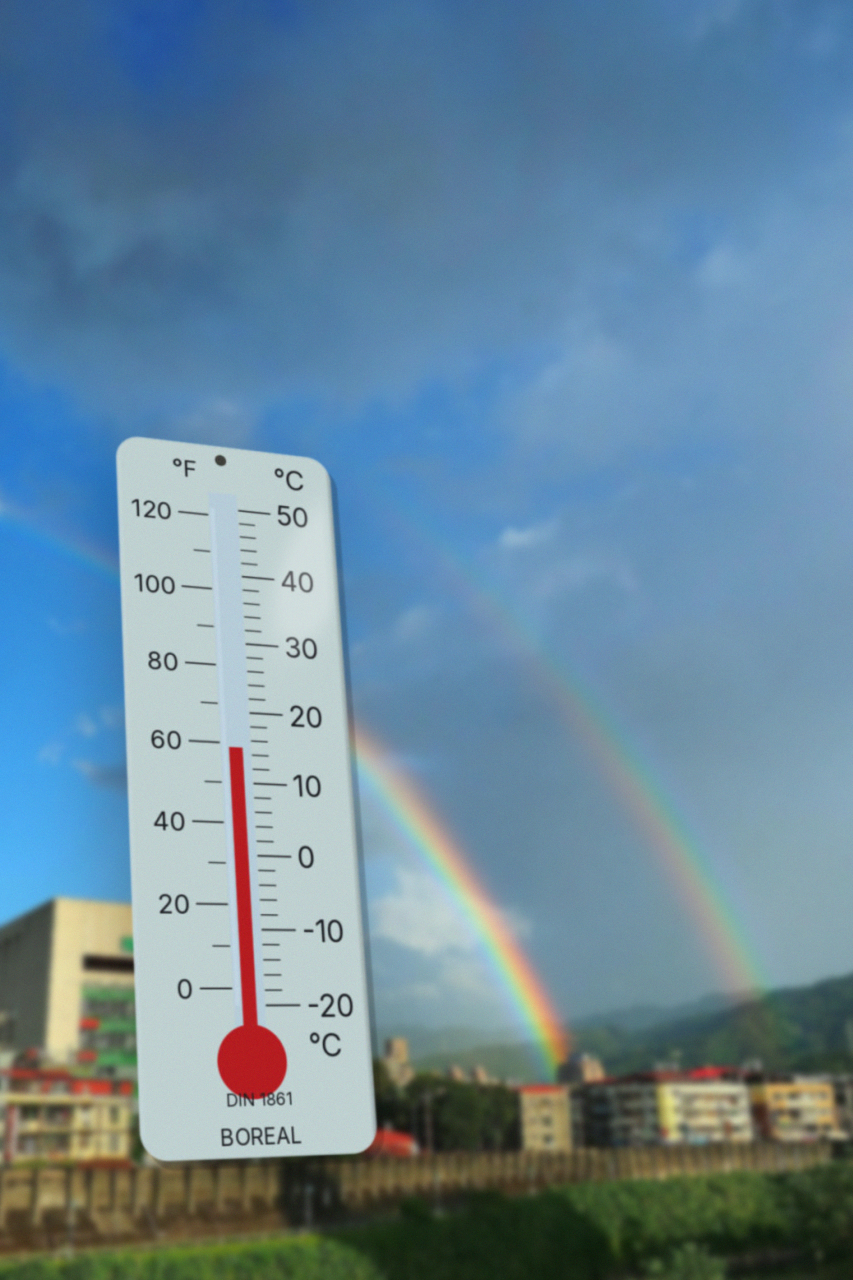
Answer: 15 °C
